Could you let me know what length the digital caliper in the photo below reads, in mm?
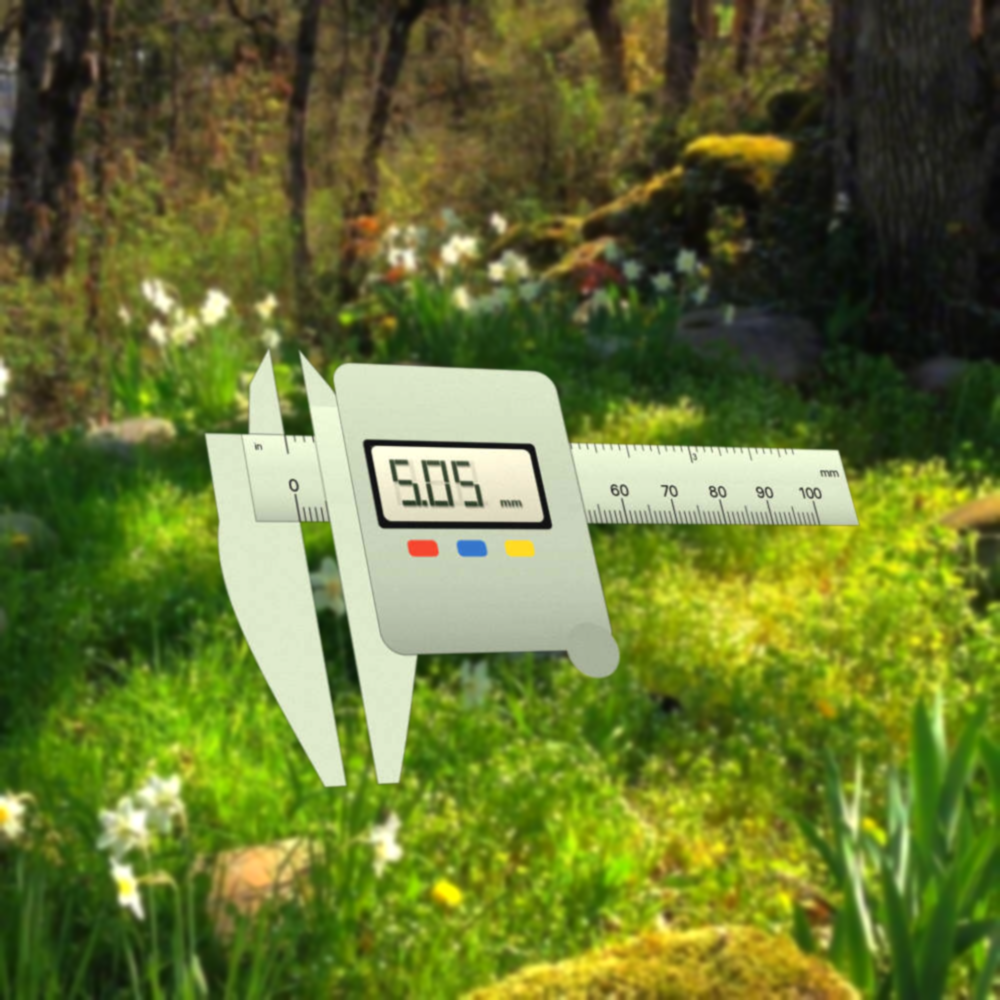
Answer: 5.05 mm
